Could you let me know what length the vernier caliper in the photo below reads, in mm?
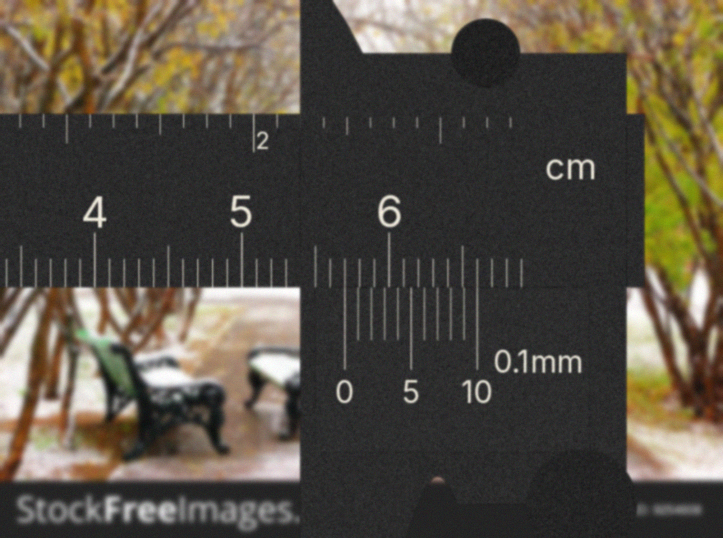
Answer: 57.0 mm
